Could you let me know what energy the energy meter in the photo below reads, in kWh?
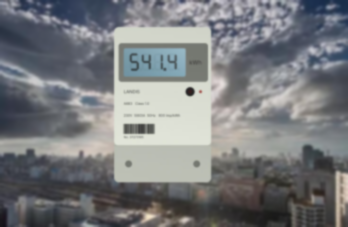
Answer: 541.4 kWh
